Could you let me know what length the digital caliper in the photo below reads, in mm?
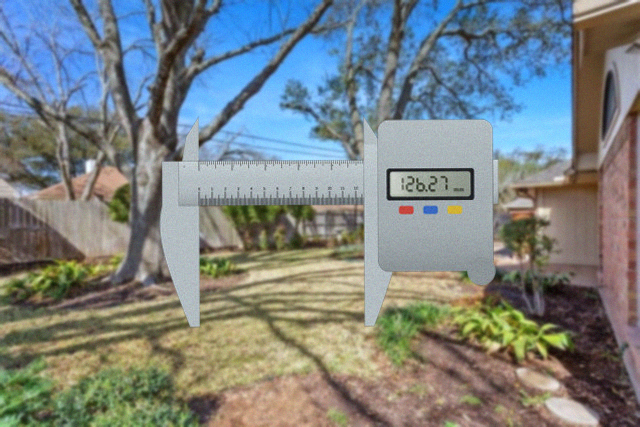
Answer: 126.27 mm
